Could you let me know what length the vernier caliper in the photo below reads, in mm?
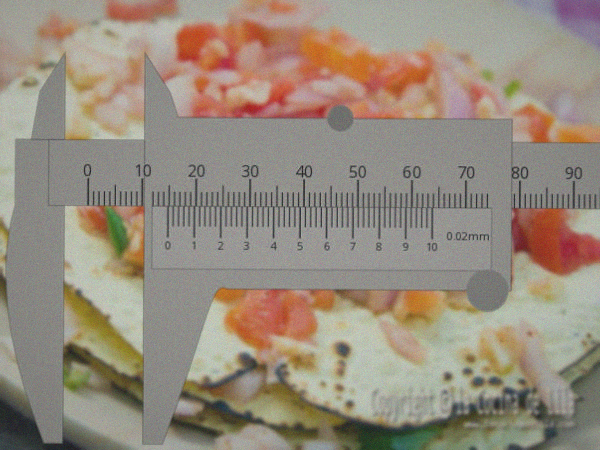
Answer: 14.8 mm
